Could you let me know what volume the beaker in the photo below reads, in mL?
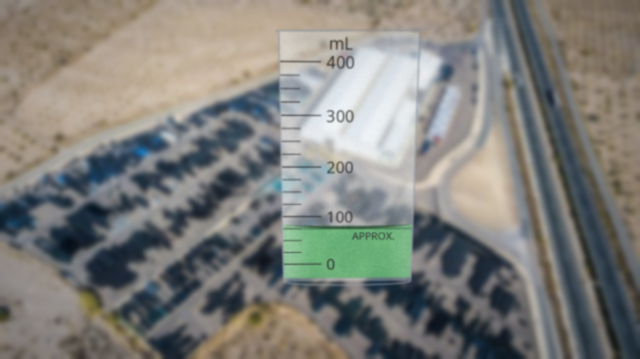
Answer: 75 mL
